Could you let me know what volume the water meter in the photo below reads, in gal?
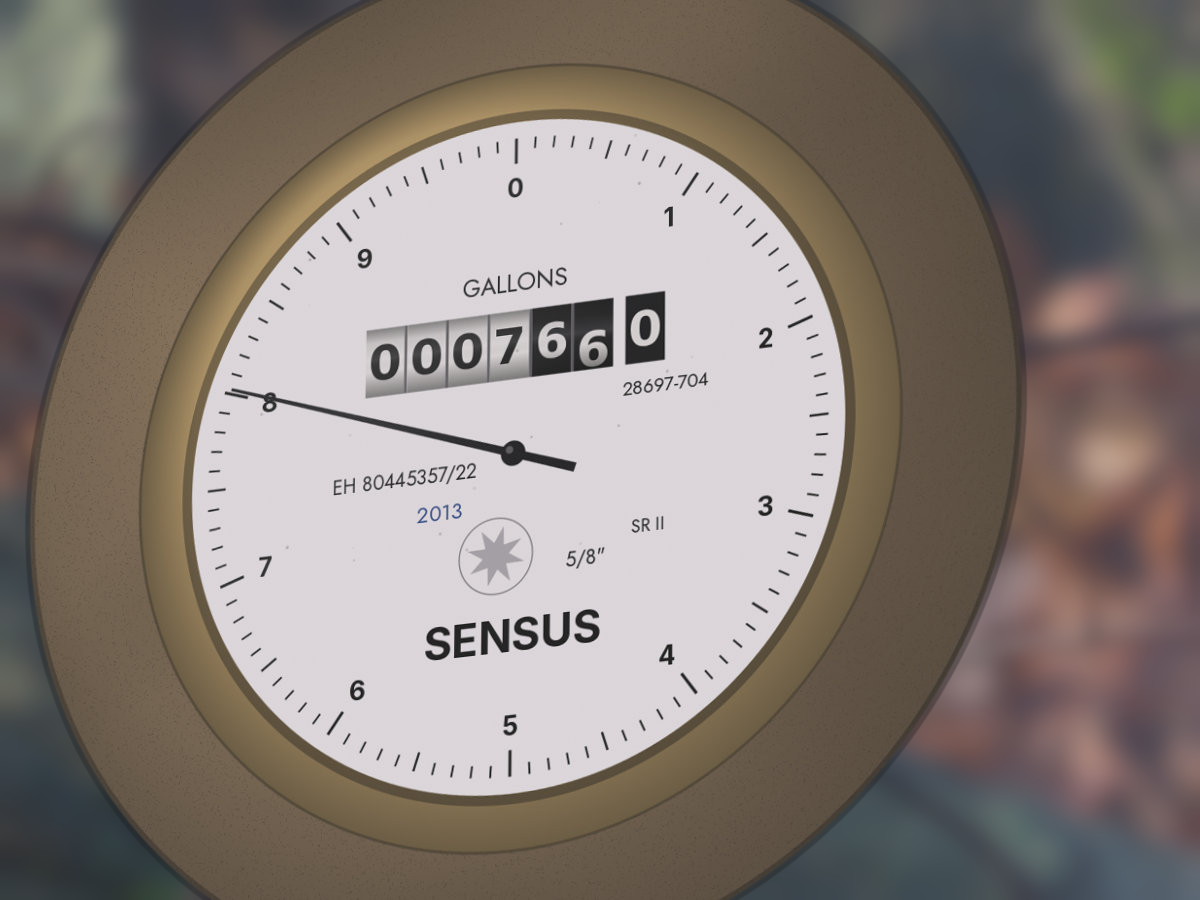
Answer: 7658.0 gal
